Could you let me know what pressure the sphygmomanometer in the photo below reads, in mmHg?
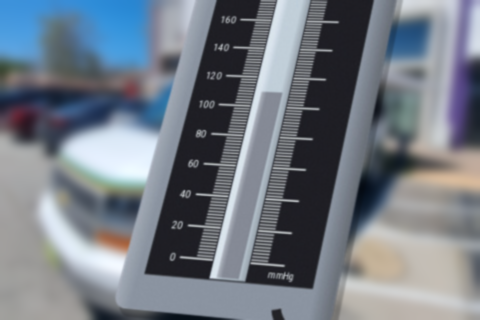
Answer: 110 mmHg
